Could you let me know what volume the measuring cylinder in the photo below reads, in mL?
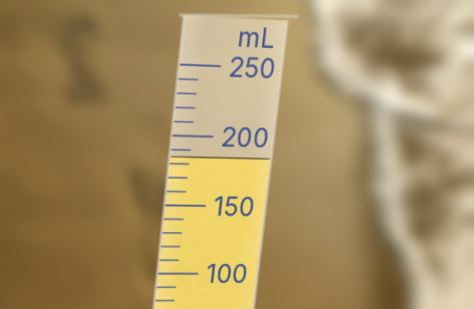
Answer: 185 mL
